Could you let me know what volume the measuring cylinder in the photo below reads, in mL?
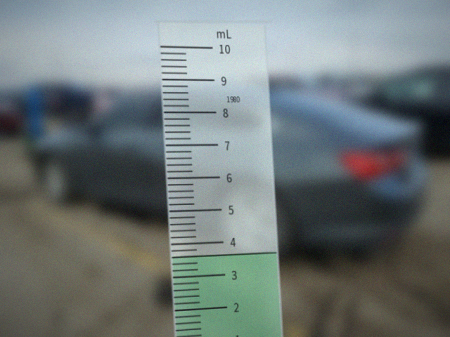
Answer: 3.6 mL
